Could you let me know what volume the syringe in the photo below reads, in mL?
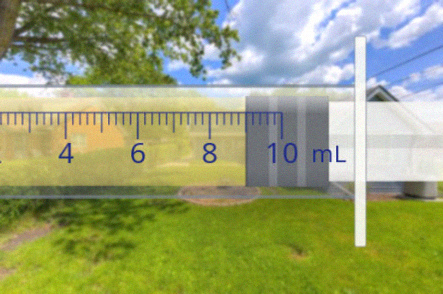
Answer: 9 mL
